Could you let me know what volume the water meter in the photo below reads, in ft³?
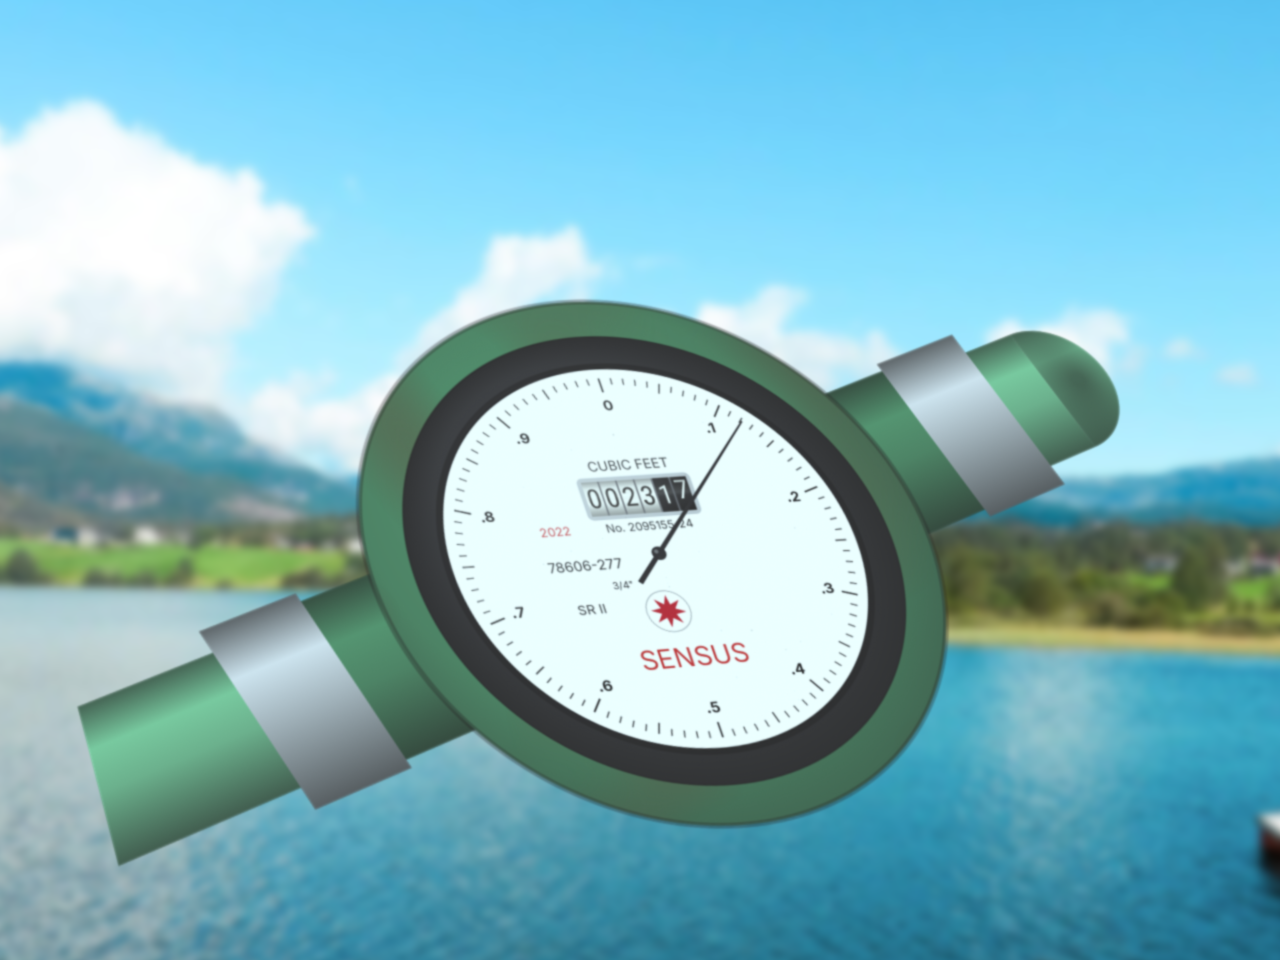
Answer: 2317.12 ft³
